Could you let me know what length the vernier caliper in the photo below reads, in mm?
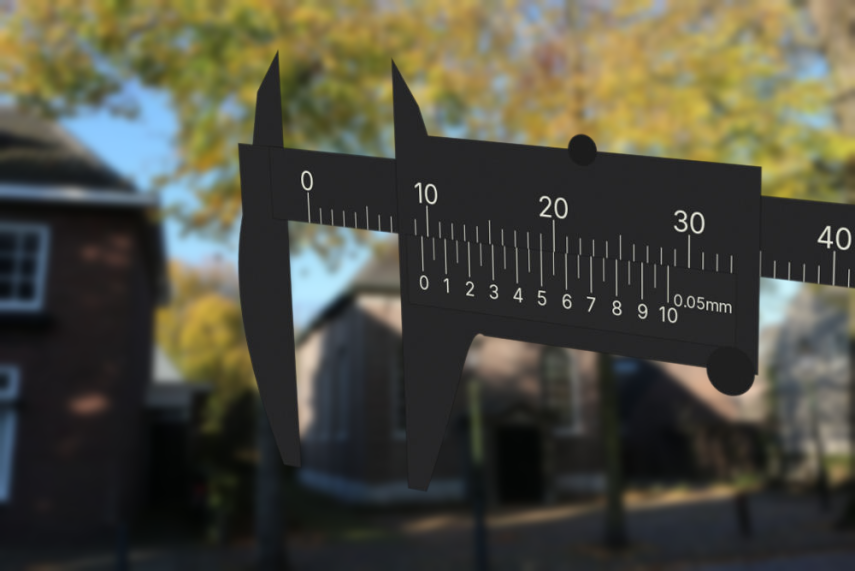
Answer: 9.5 mm
